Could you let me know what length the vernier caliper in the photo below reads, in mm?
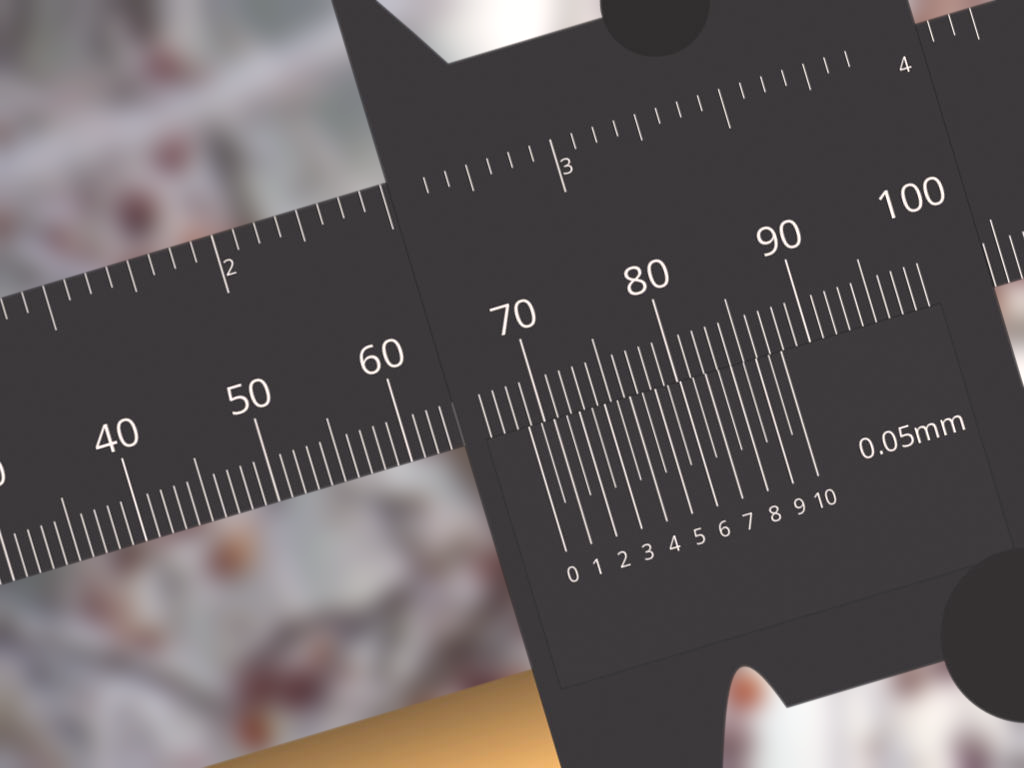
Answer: 68.8 mm
